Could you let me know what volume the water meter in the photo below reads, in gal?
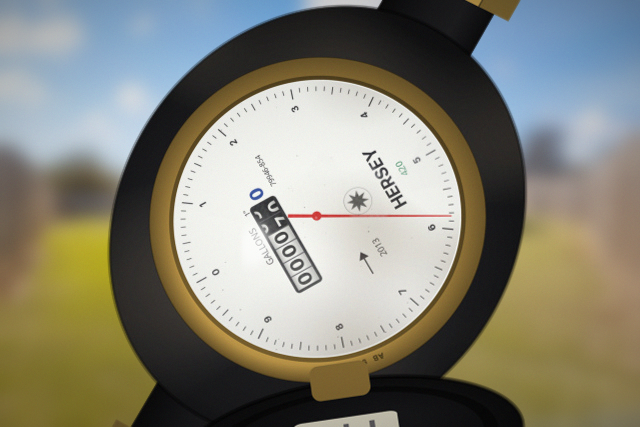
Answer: 695.8 gal
